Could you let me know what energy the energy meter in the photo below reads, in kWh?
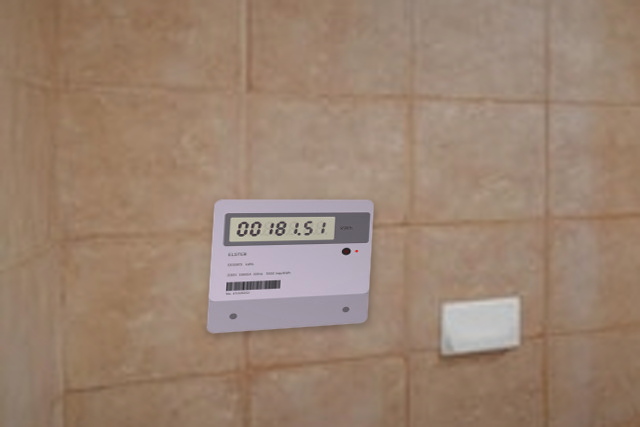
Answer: 181.51 kWh
